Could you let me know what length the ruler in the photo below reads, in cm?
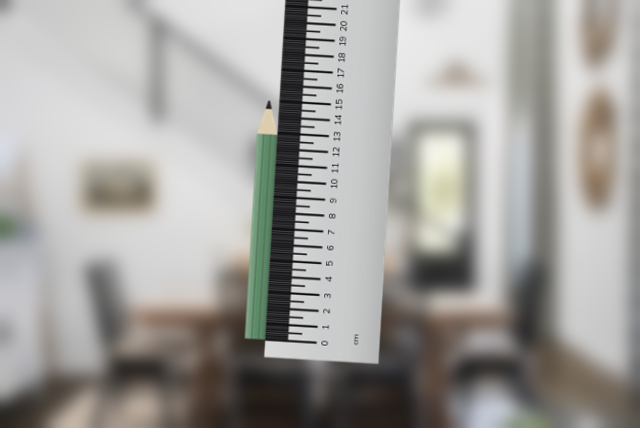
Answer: 15 cm
